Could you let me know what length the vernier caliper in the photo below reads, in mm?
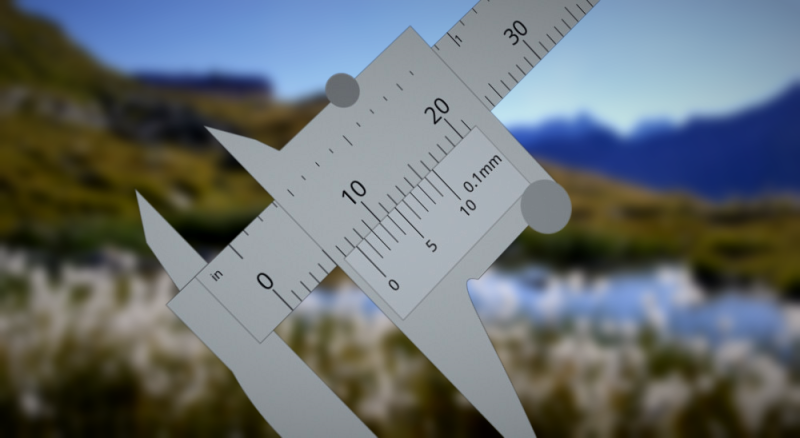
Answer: 7.2 mm
